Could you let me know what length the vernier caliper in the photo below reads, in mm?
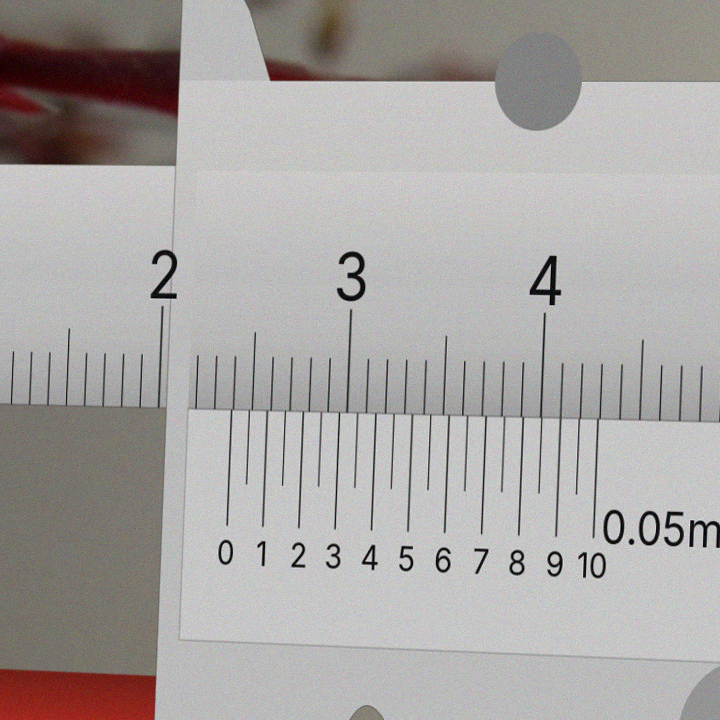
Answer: 23.9 mm
